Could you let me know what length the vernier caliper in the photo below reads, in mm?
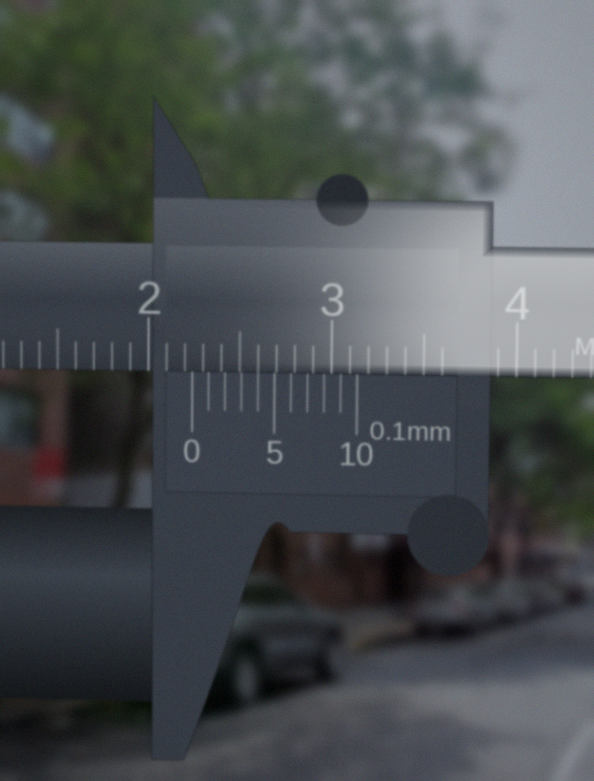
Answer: 22.4 mm
